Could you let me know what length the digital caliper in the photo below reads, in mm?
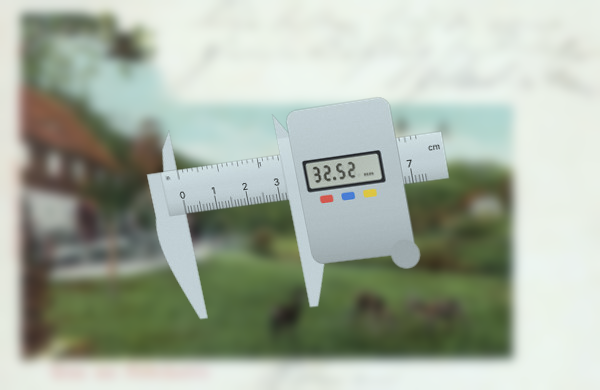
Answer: 32.52 mm
